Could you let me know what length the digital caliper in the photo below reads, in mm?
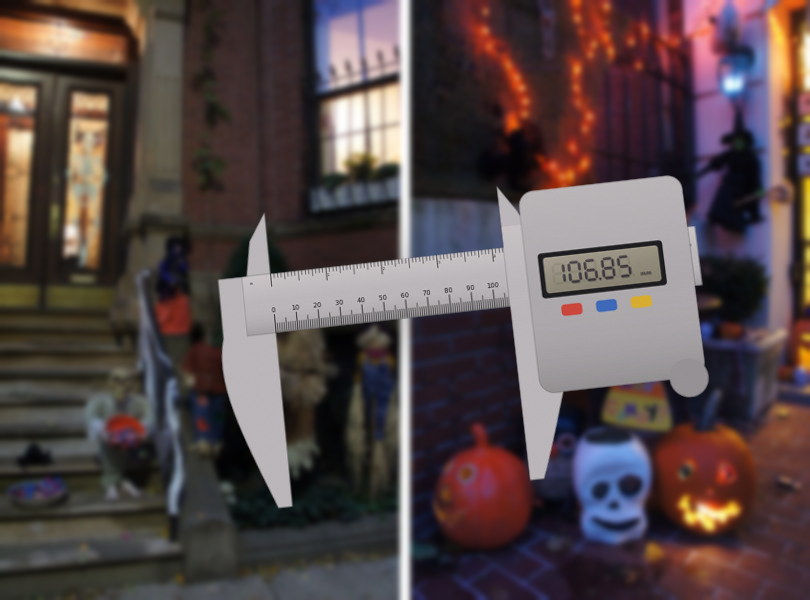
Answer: 106.85 mm
